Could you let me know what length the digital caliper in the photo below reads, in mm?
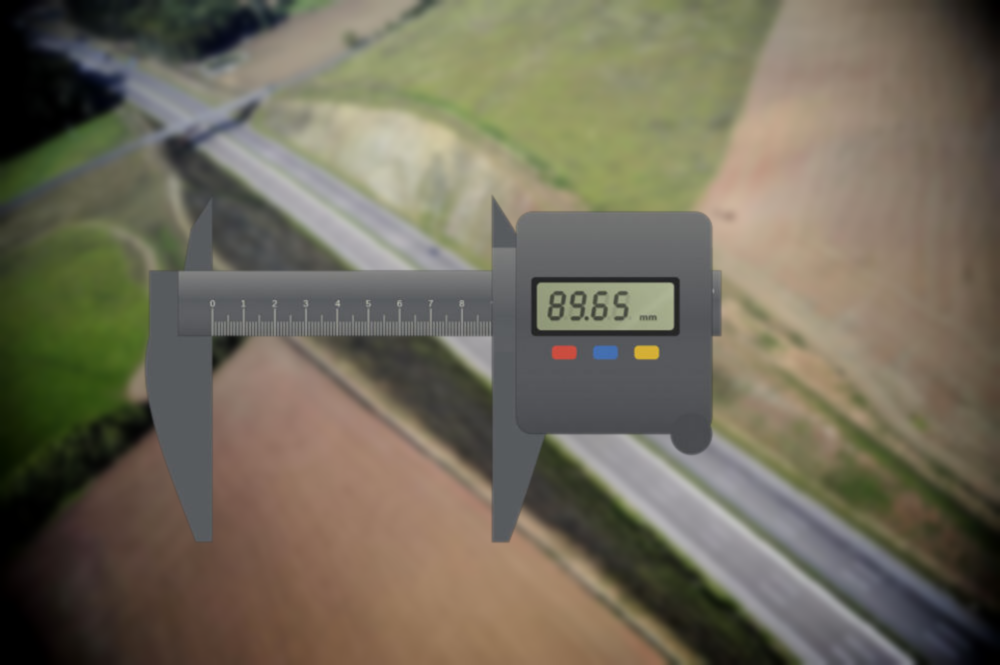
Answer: 89.65 mm
